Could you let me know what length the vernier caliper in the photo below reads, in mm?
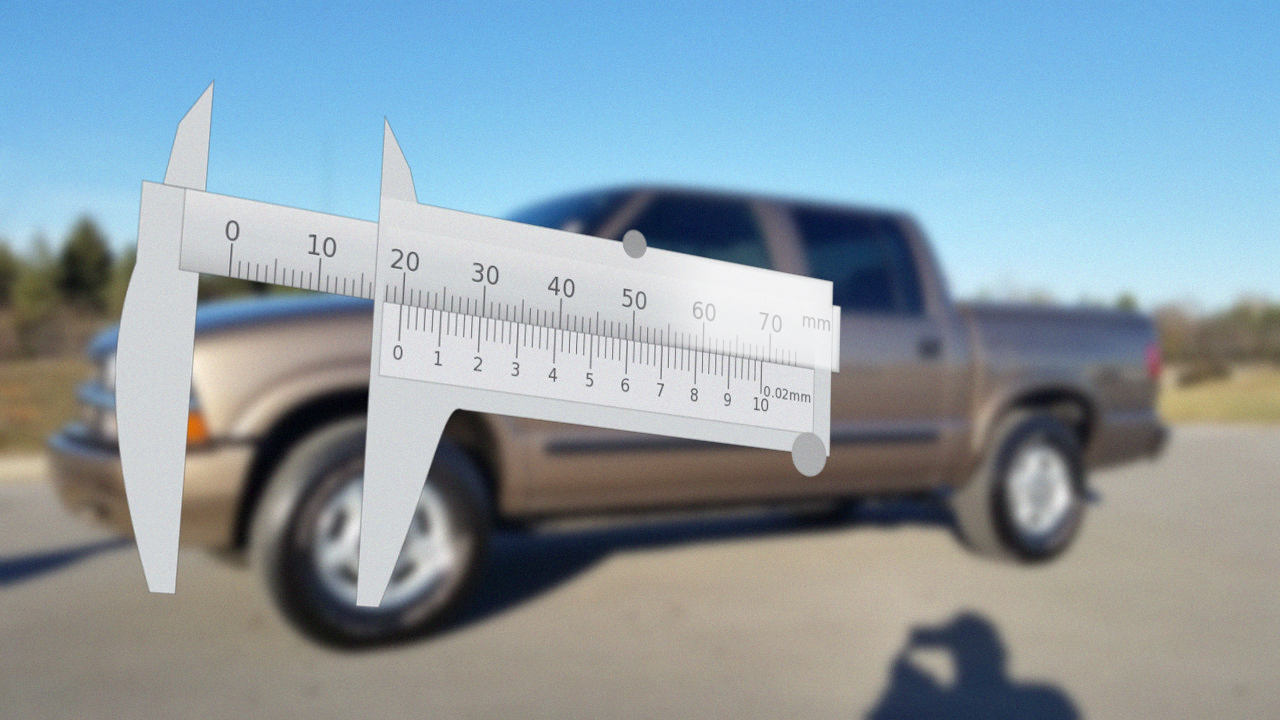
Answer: 19.8 mm
